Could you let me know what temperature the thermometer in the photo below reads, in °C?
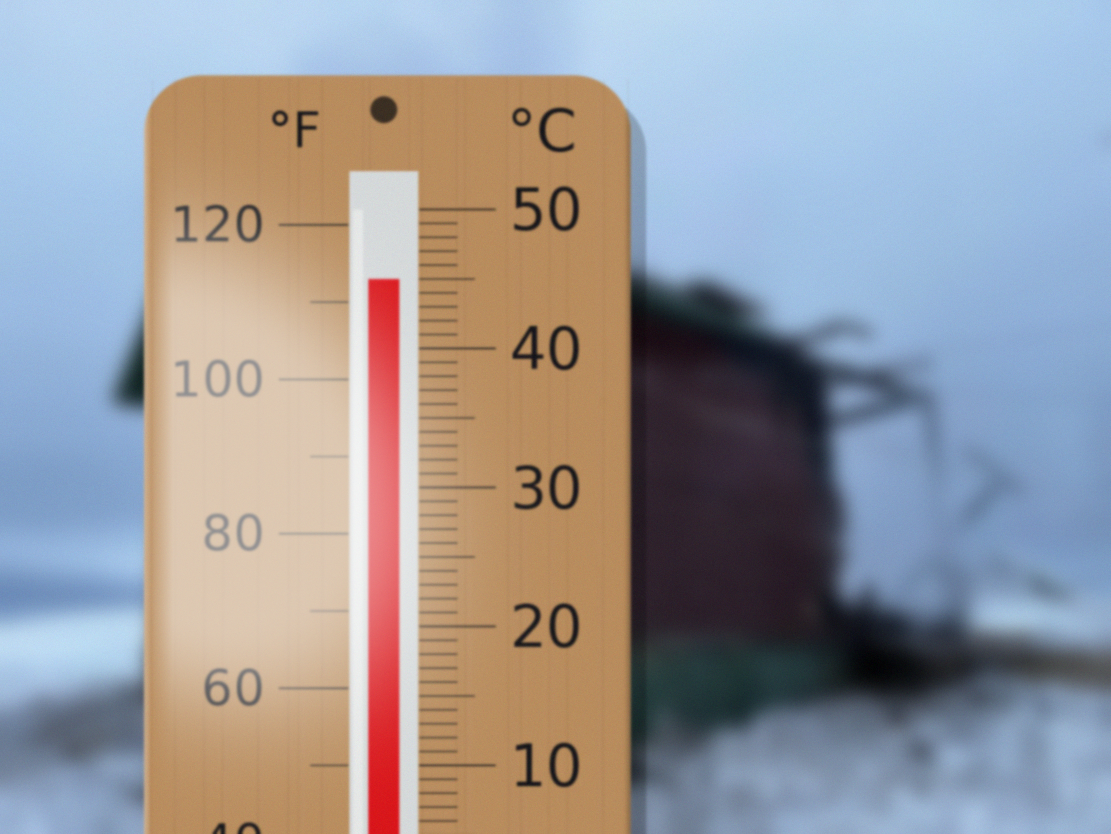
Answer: 45 °C
